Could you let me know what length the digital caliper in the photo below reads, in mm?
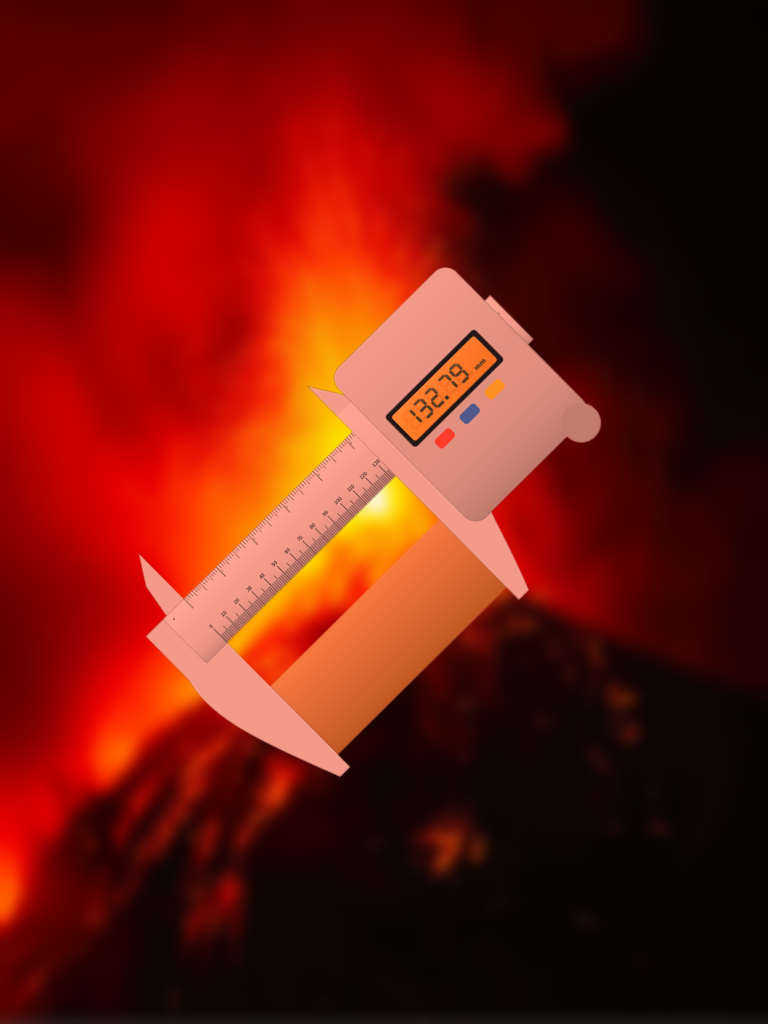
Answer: 132.79 mm
